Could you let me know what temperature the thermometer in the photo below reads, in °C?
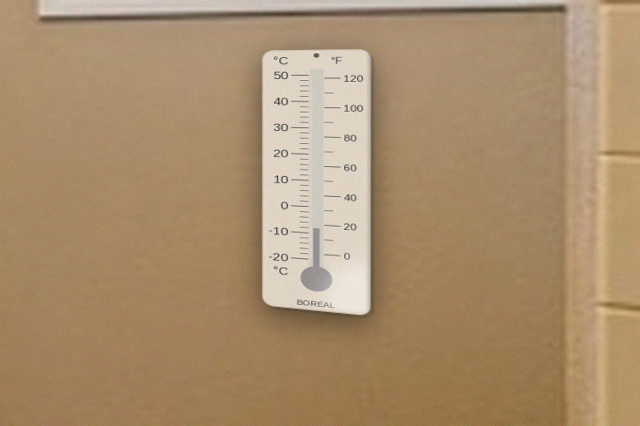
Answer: -8 °C
